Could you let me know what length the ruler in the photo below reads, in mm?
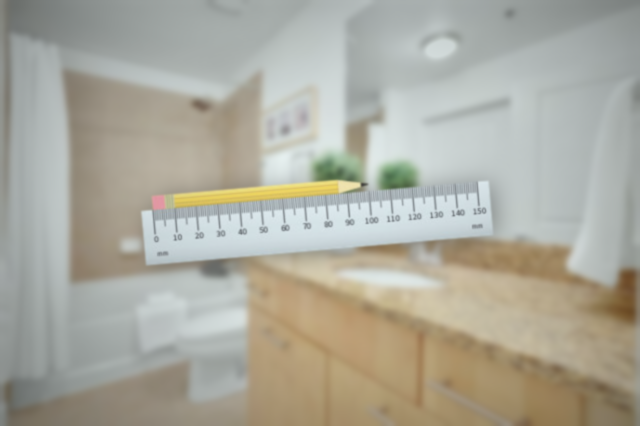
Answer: 100 mm
